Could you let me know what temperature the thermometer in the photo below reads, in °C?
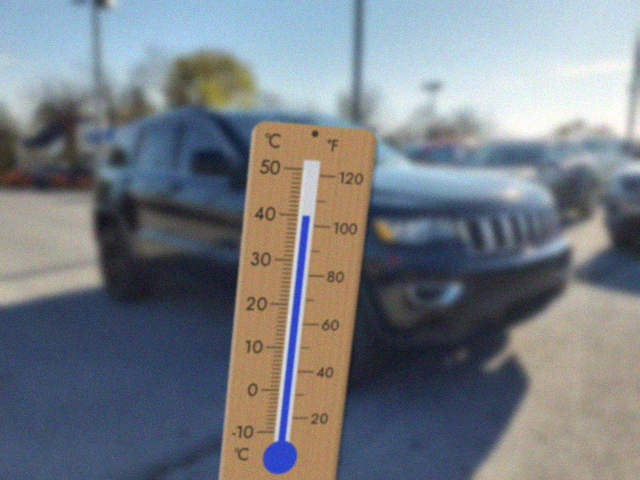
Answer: 40 °C
